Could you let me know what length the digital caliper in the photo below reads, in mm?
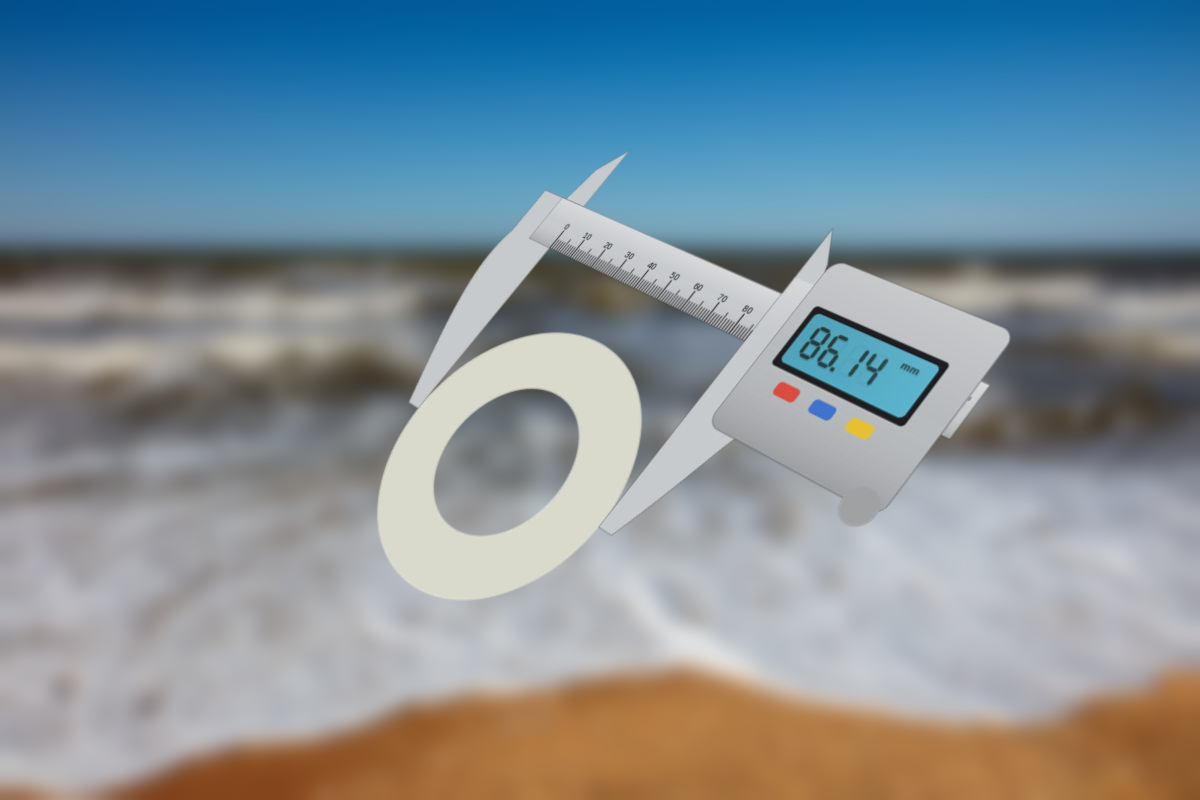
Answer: 86.14 mm
